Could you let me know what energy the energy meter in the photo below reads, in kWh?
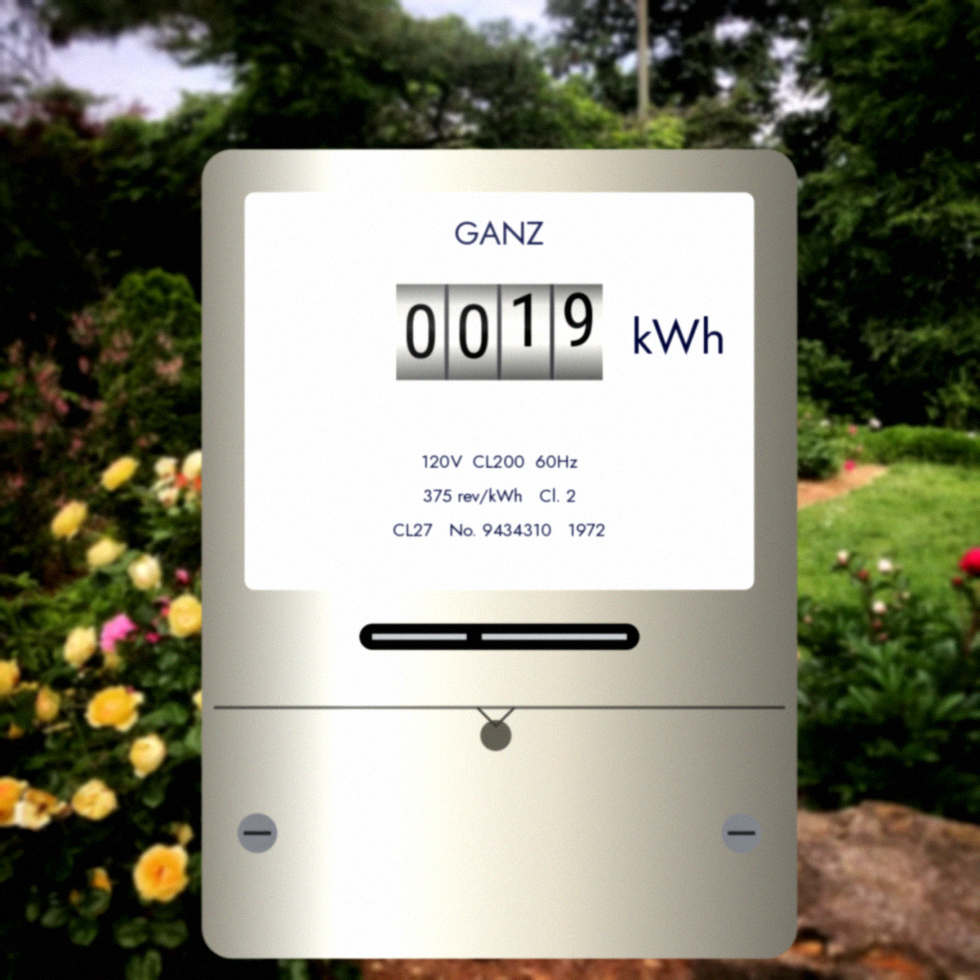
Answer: 19 kWh
